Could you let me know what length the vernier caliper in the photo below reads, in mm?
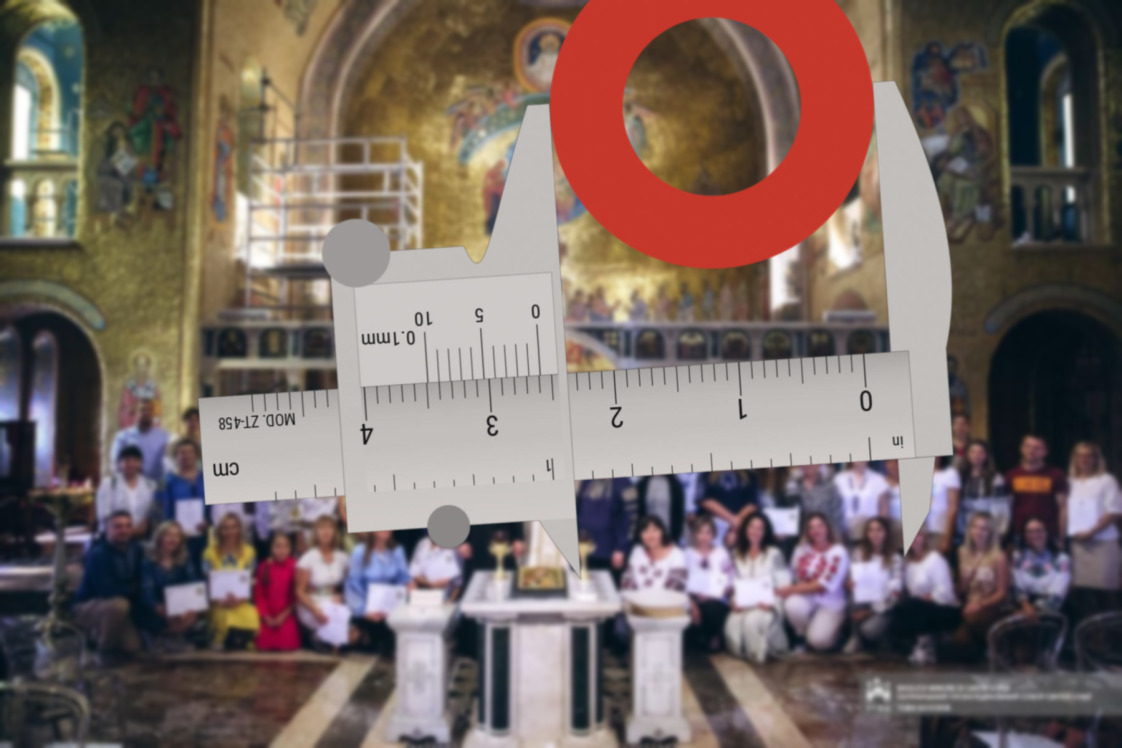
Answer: 25.9 mm
